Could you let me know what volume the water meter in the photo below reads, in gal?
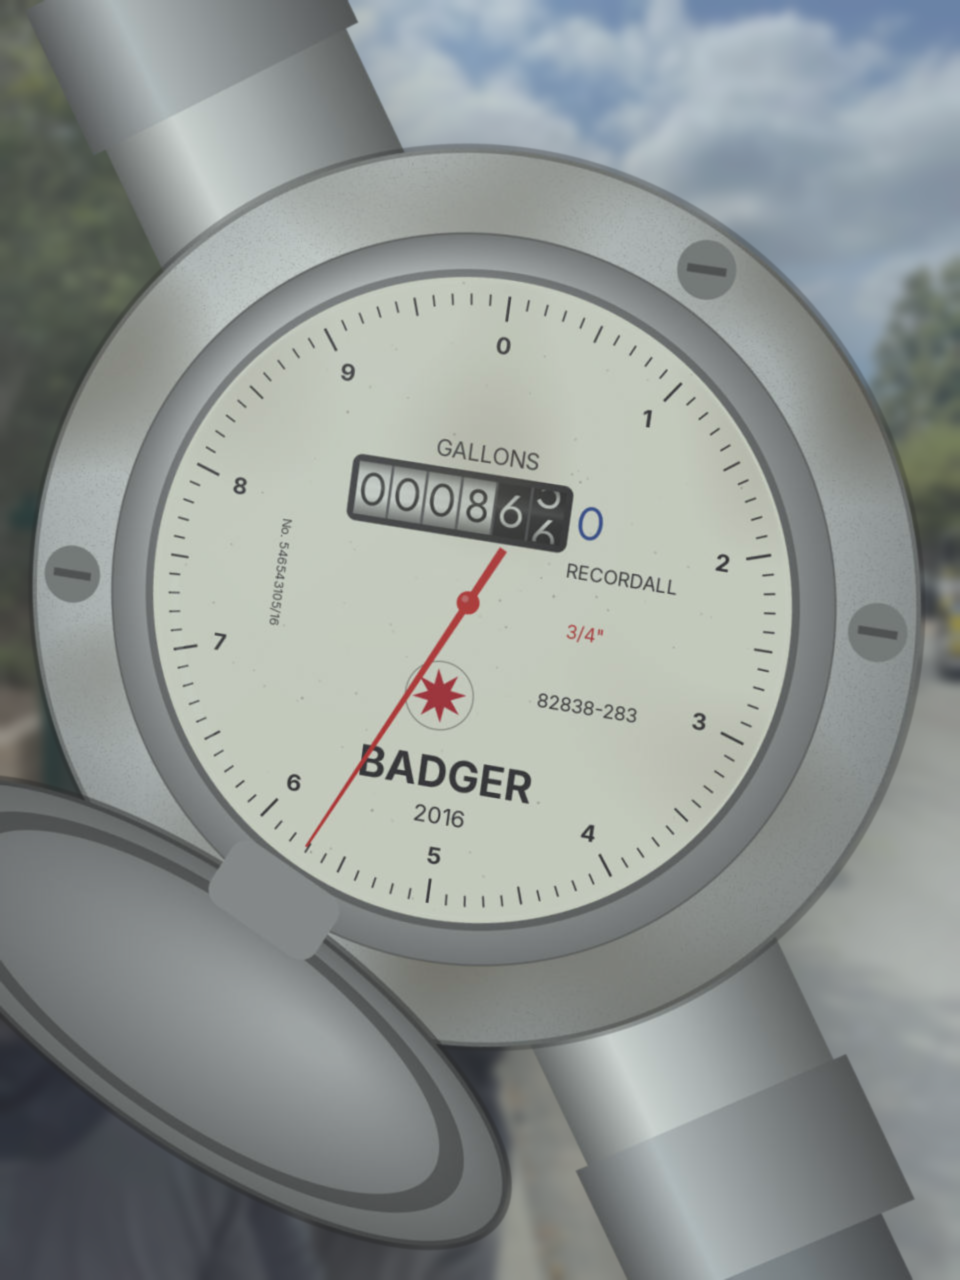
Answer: 8655.7 gal
